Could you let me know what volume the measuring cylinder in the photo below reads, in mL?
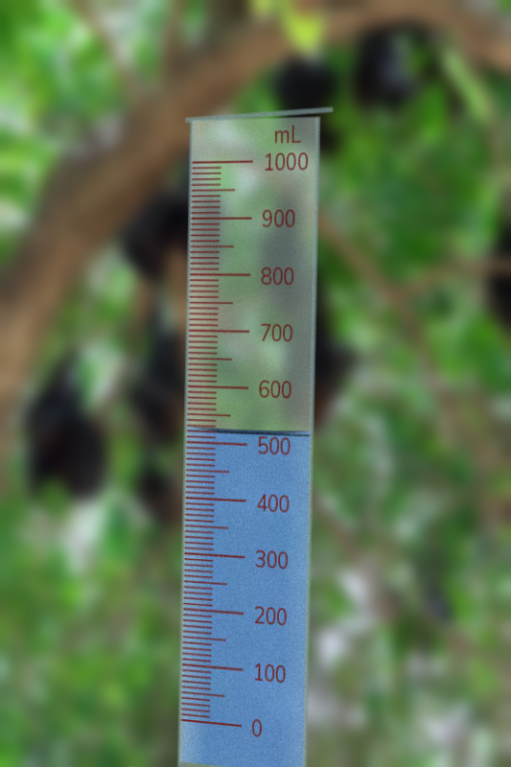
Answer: 520 mL
